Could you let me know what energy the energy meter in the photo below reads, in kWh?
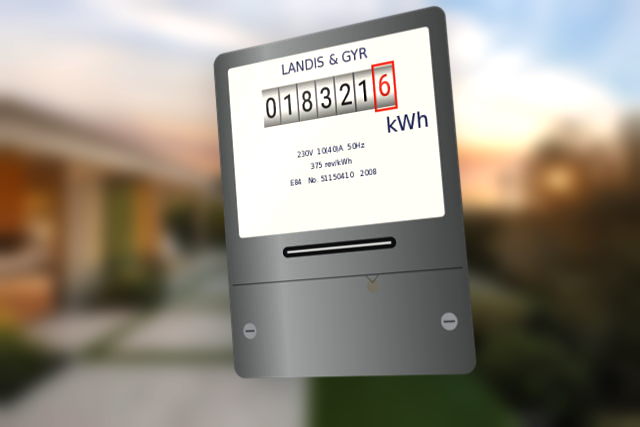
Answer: 18321.6 kWh
